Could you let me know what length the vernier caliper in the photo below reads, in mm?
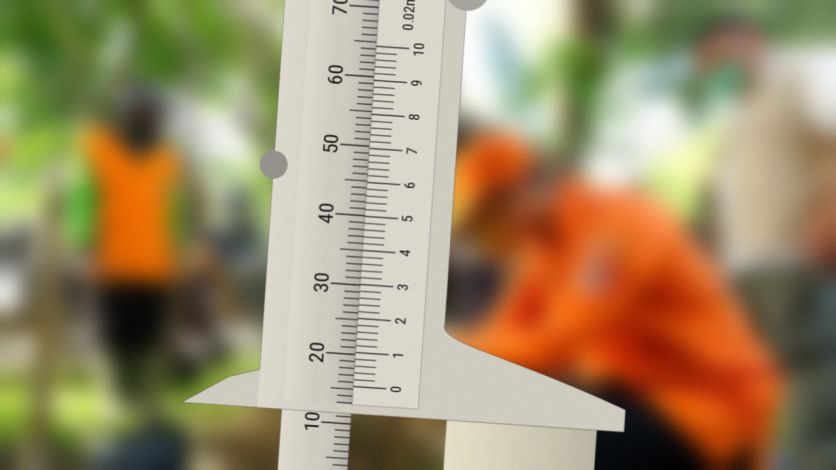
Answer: 15.4 mm
